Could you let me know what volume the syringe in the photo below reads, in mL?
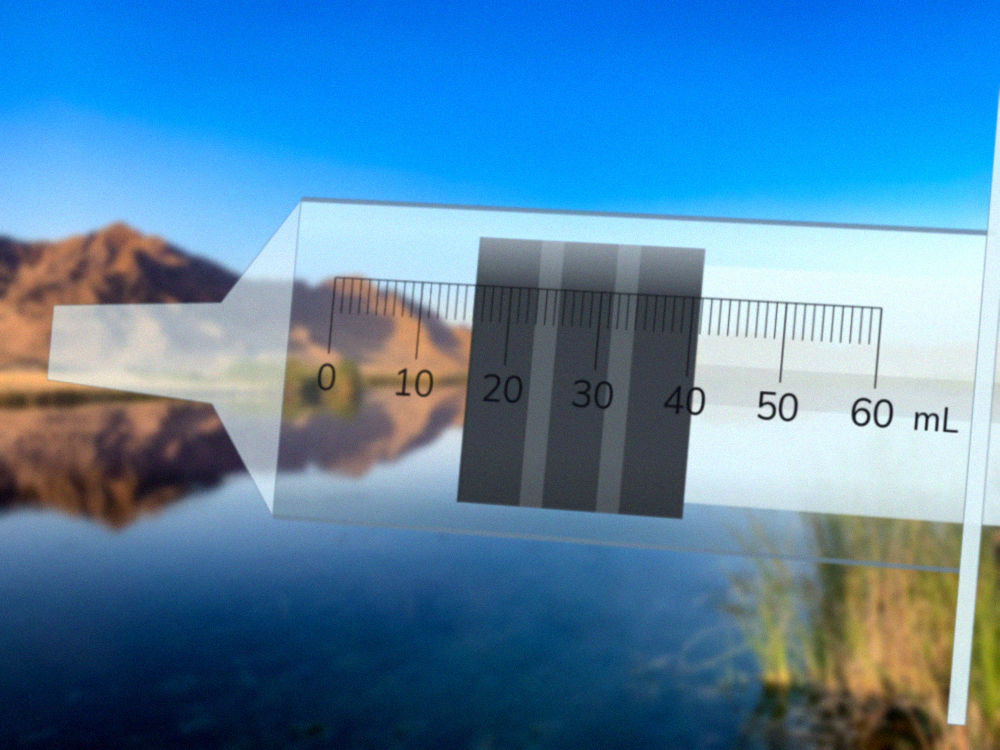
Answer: 16 mL
